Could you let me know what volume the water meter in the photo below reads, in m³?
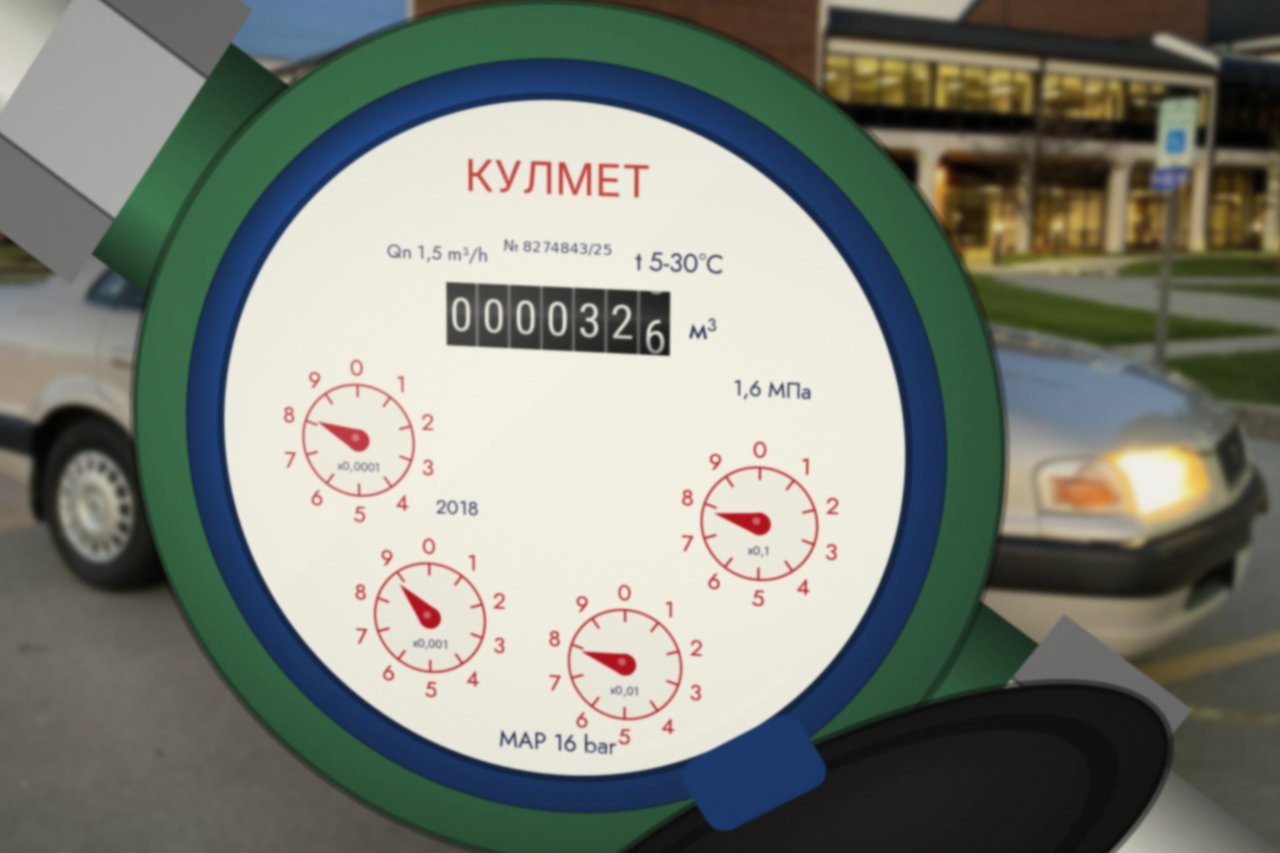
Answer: 325.7788 m³
